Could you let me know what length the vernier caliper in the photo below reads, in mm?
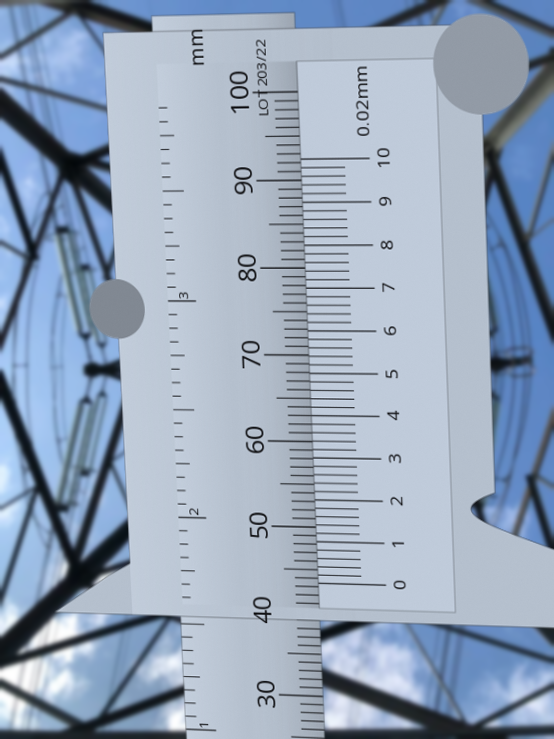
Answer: 43.4 mm
